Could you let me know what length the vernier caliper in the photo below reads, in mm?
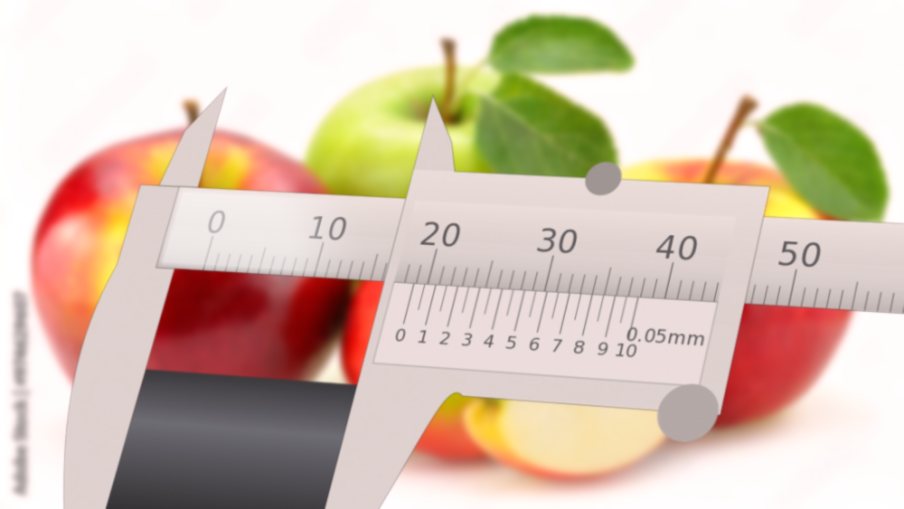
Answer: 18.8 mm
